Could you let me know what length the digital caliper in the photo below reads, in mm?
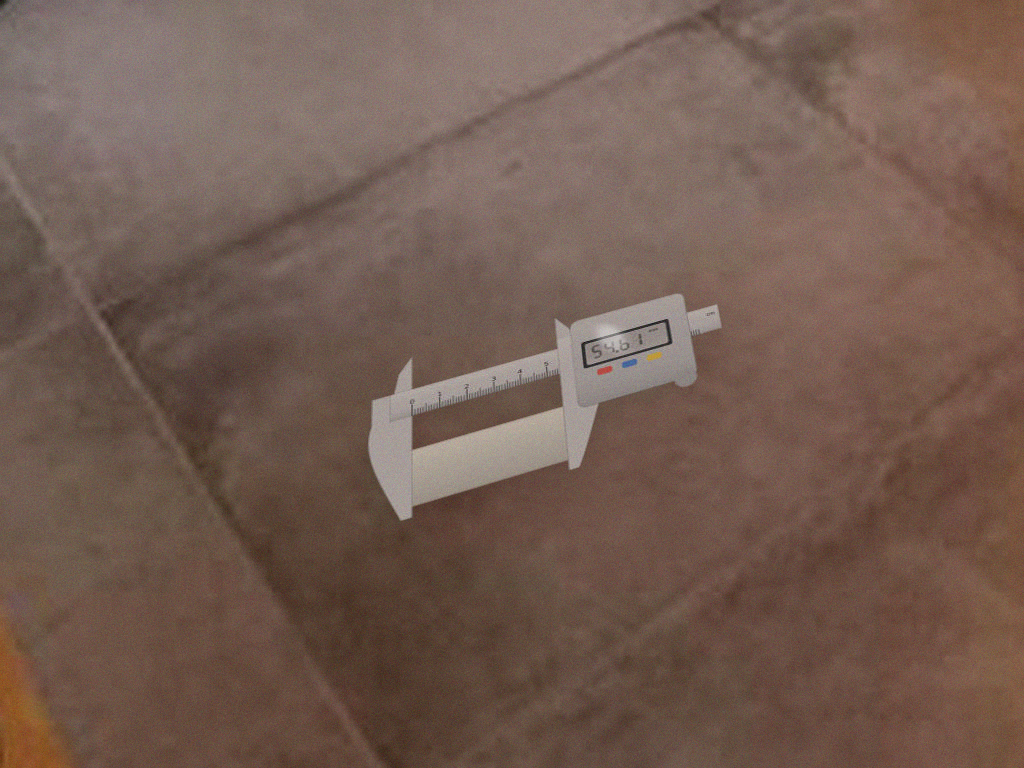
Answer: 54.61 mm
